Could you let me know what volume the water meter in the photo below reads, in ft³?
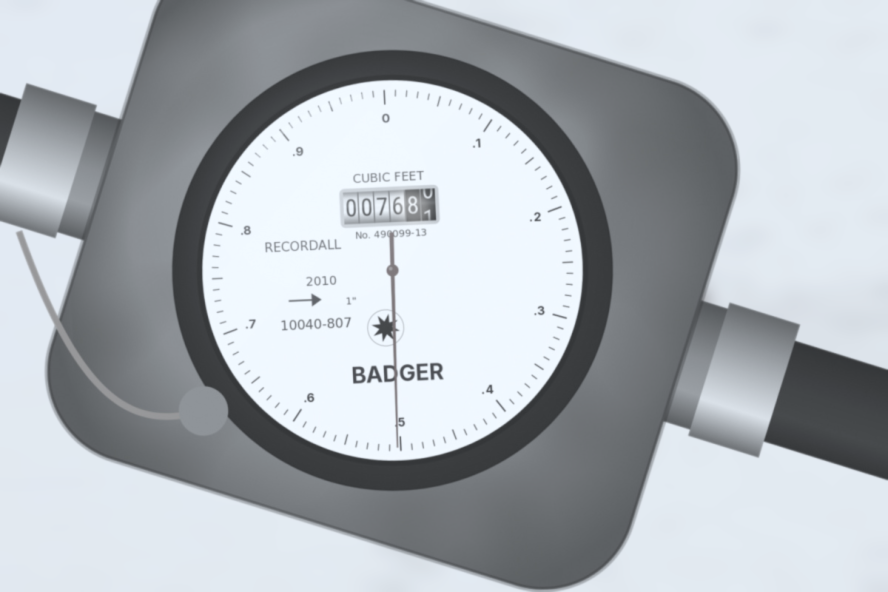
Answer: 7680.50 ft³
